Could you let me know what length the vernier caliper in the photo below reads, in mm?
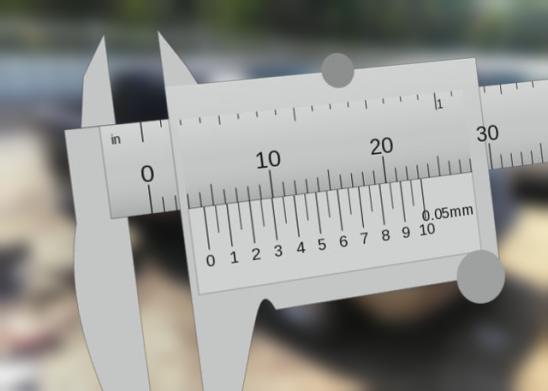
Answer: 4.2 mm
